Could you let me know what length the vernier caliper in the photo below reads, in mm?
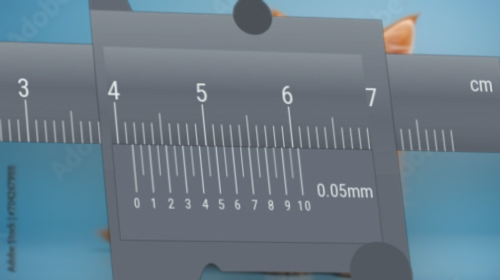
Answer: 41.6 mm
